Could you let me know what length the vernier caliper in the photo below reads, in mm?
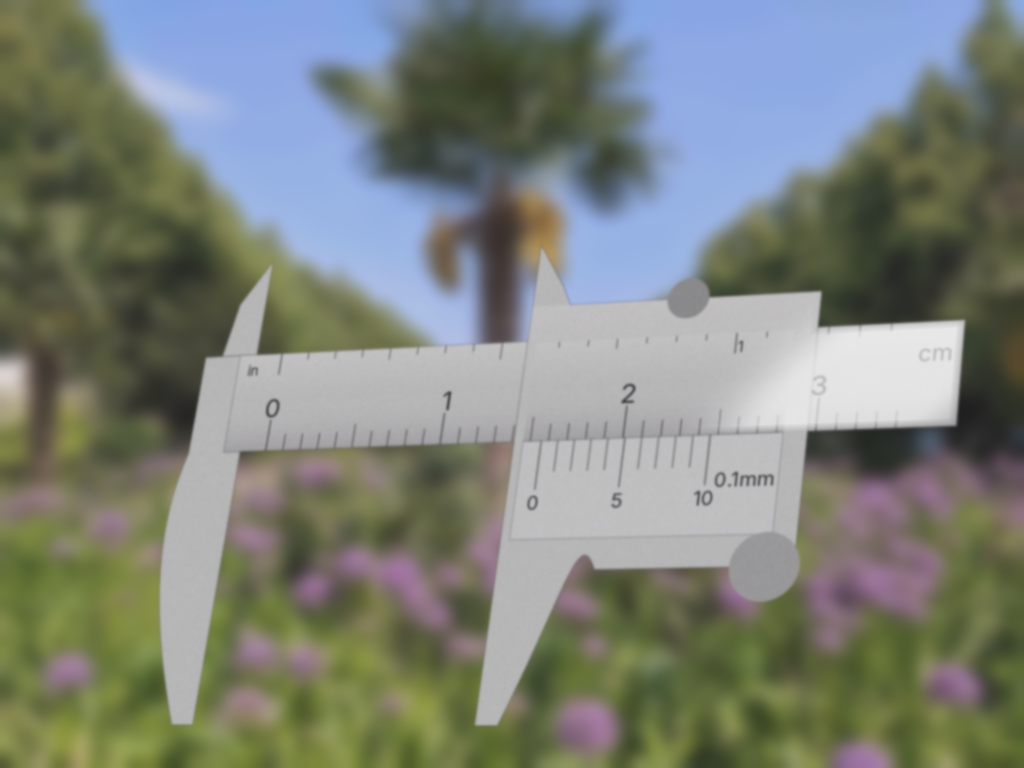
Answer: 15.6 mm
